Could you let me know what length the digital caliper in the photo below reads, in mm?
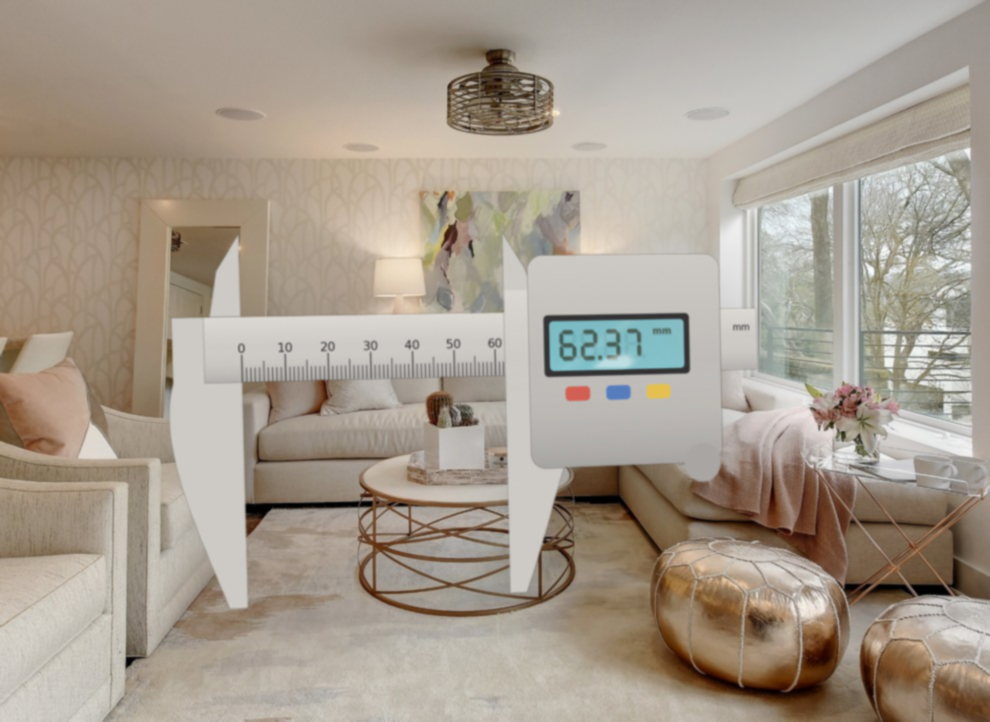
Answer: 62.37 mm
